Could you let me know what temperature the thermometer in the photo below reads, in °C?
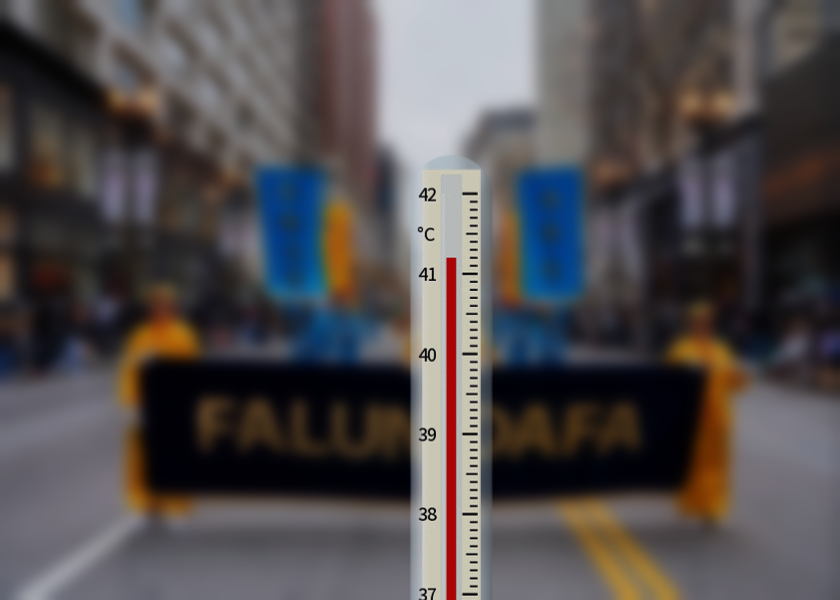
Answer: 41.2 °C
